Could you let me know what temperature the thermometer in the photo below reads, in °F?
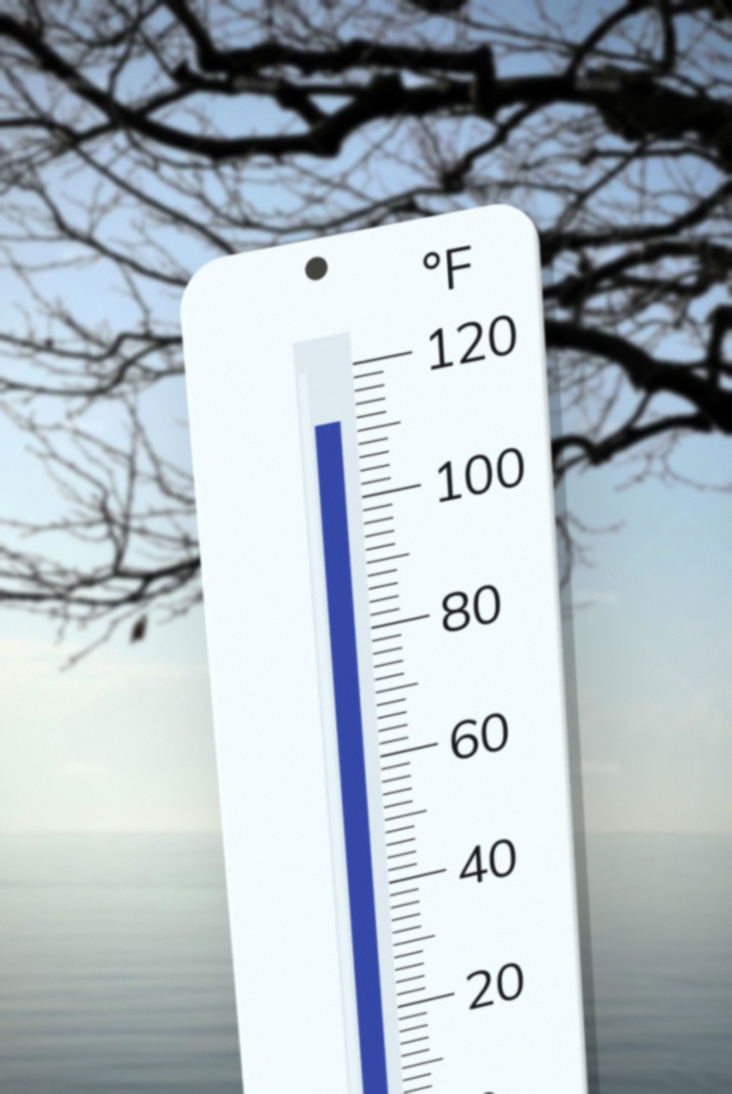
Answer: 112 °F
